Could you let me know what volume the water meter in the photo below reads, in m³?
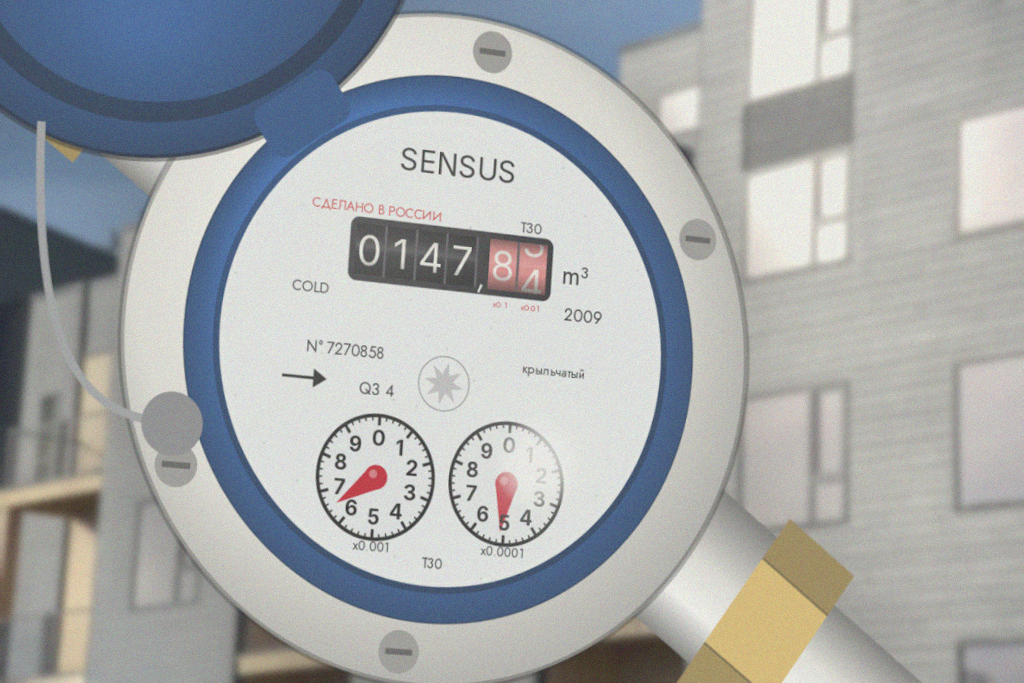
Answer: 147.8365 m³
